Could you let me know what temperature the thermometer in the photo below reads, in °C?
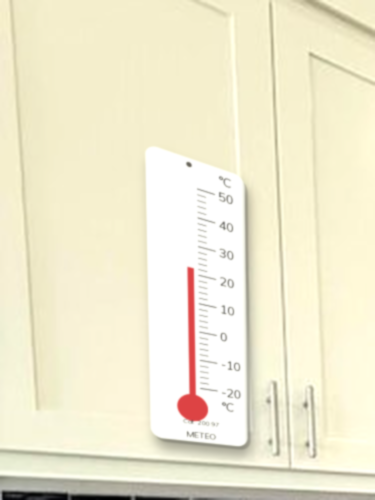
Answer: 22 °C
